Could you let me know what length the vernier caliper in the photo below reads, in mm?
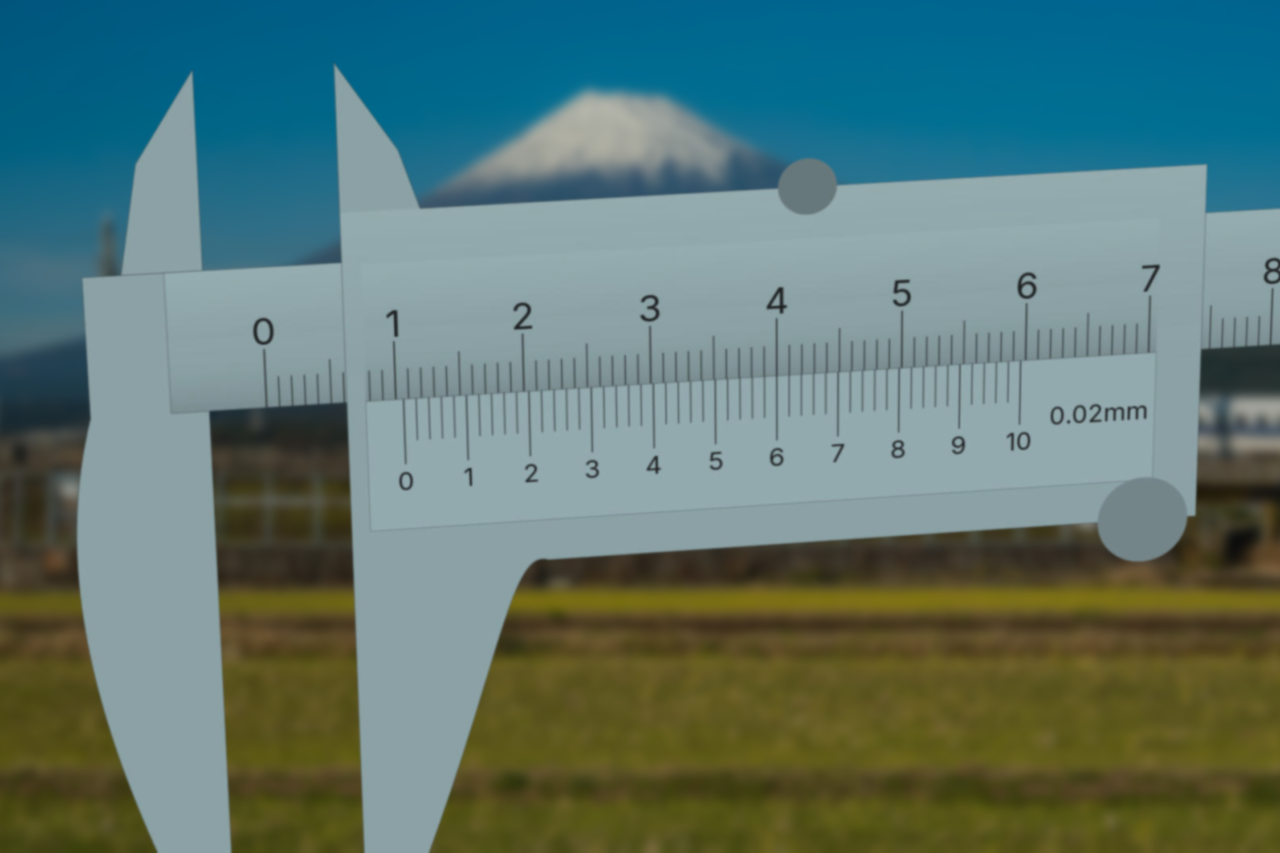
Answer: 10.6 mm
